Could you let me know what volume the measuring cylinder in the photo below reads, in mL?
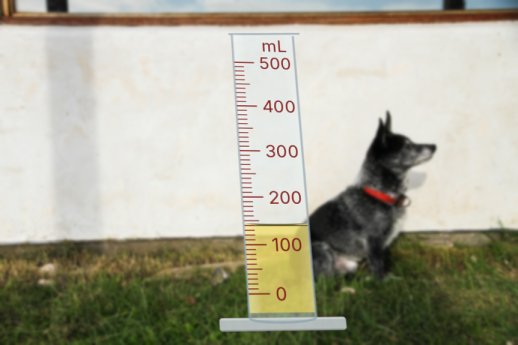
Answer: 140 mL
